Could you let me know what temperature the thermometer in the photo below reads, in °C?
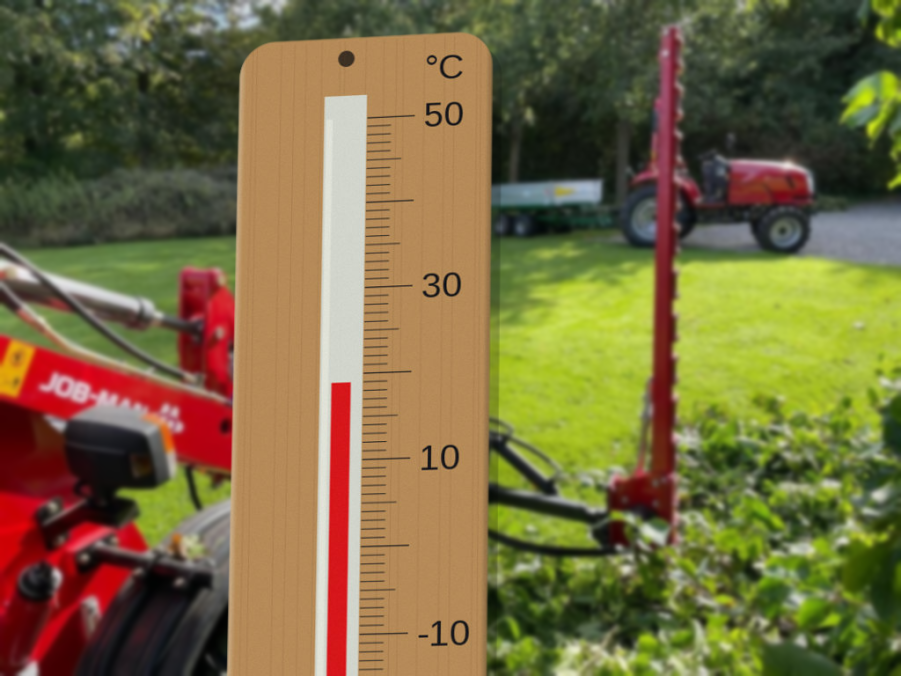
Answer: 19 °C
